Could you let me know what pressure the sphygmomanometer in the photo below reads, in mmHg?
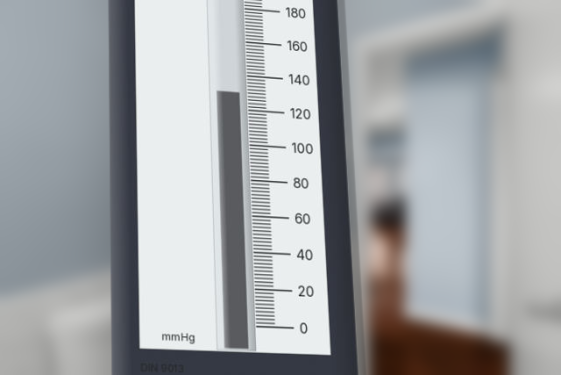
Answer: 130 mmHg
